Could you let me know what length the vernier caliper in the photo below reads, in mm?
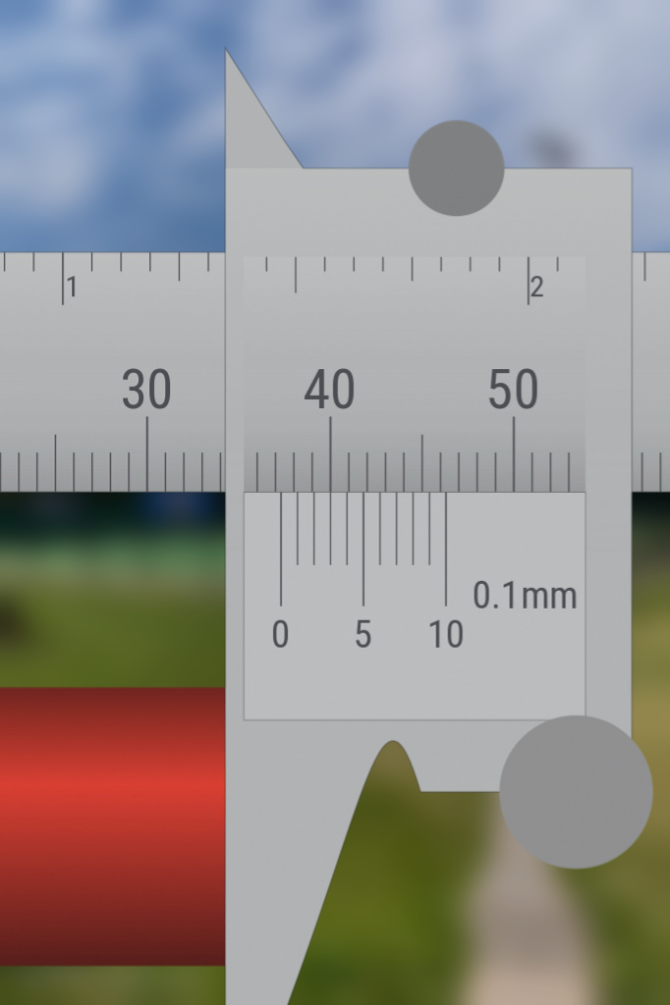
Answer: 37.3 mm
